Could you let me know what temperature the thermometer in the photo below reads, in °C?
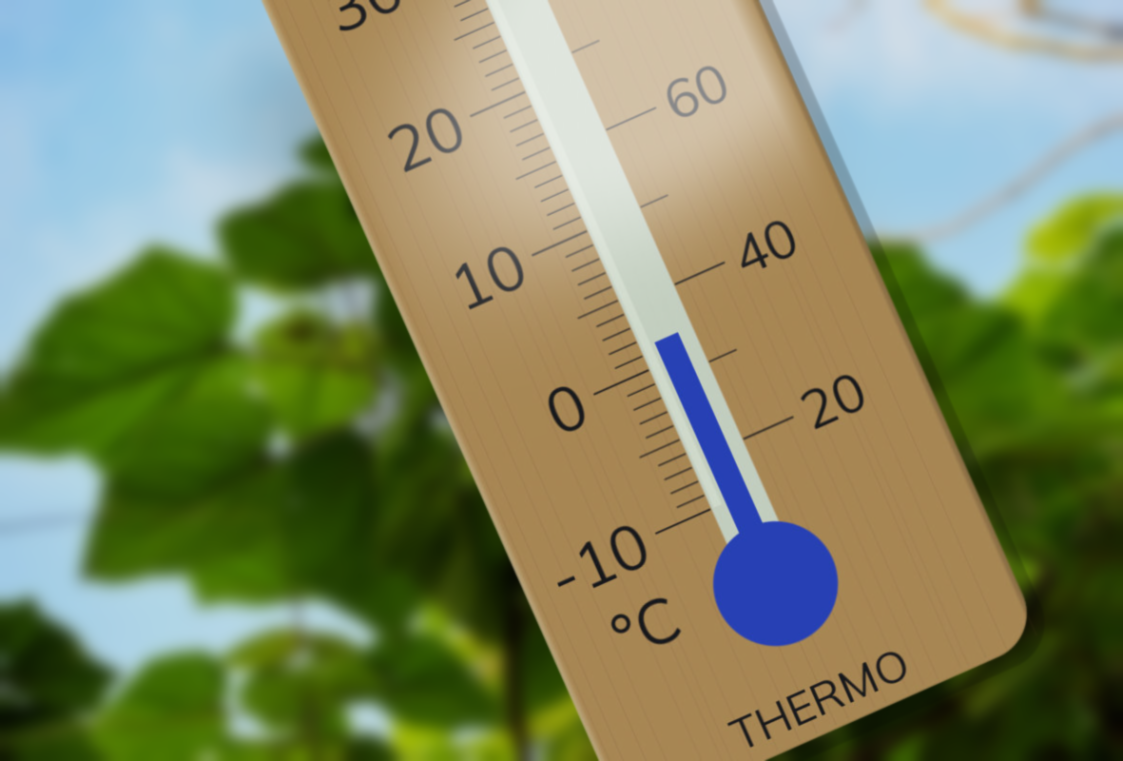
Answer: 1.5 °C
